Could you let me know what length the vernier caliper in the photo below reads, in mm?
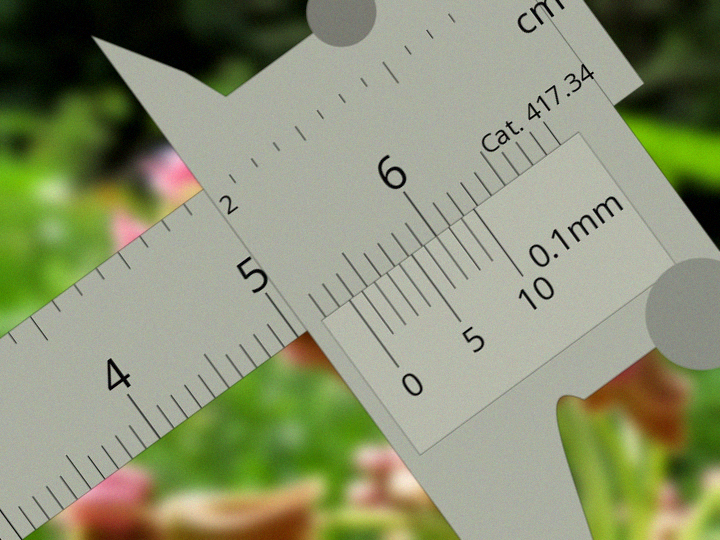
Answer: 53.7 mm
